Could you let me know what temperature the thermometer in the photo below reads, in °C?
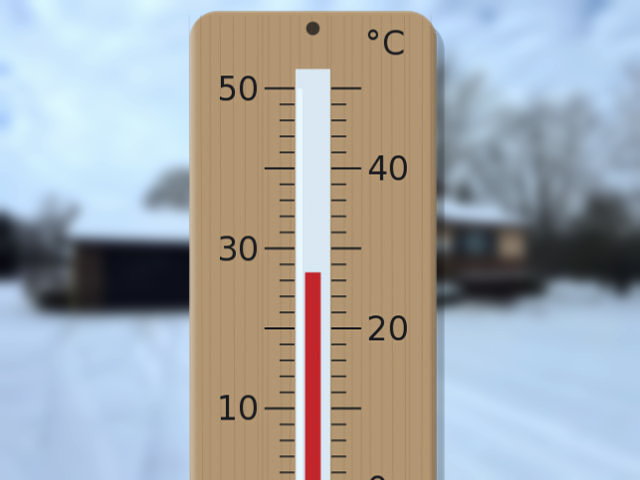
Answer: 27 °C
